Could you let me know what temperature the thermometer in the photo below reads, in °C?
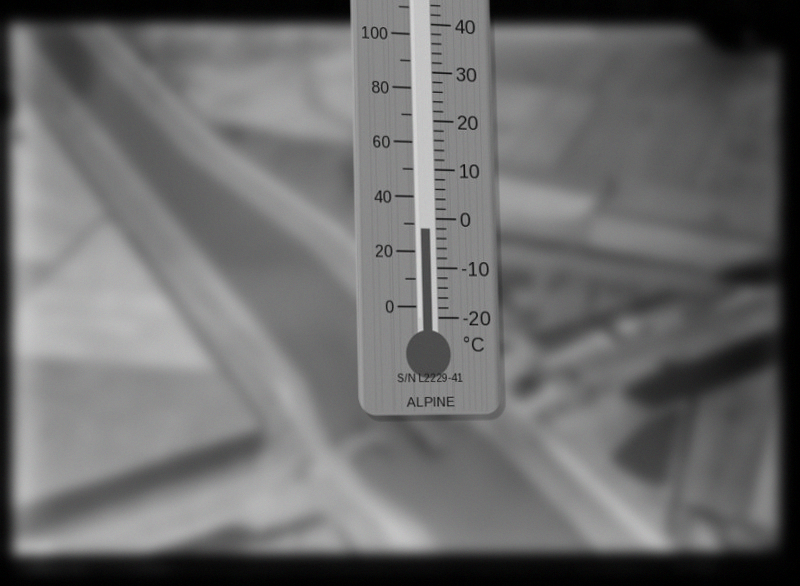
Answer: -2 °C
